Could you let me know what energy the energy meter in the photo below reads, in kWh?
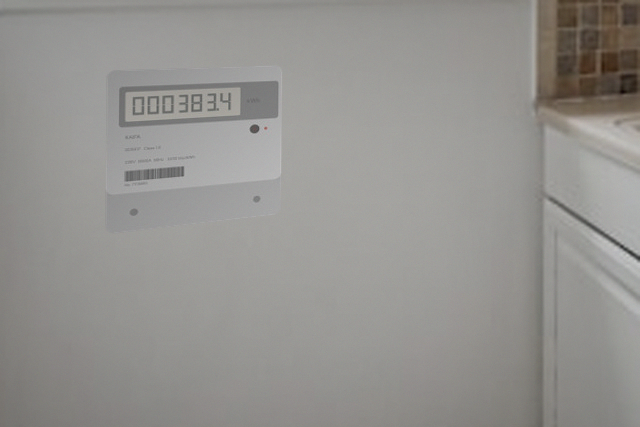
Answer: 383.4 kWh
